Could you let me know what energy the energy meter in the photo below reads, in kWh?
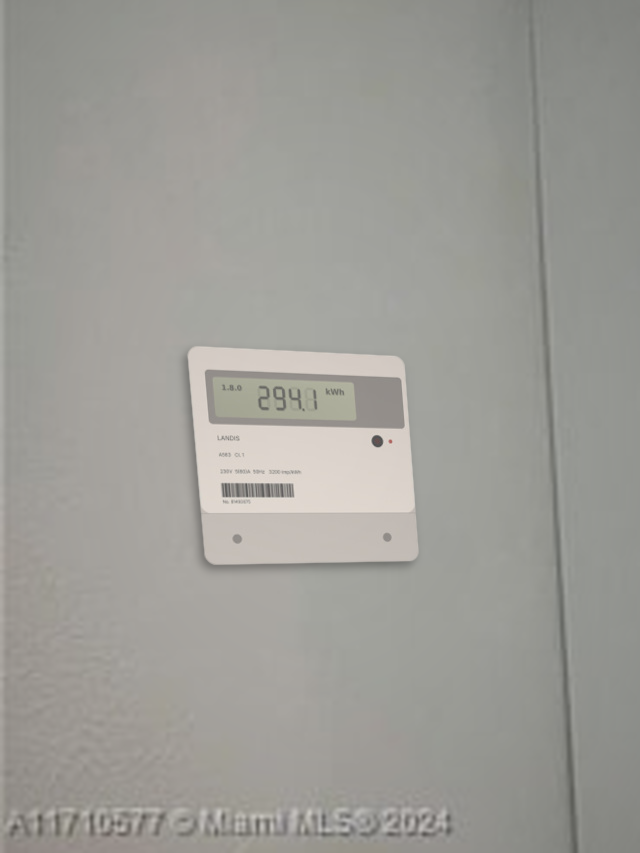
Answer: 294.1 kWh
